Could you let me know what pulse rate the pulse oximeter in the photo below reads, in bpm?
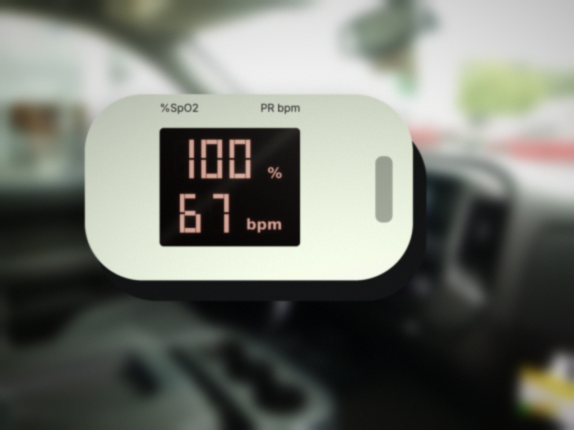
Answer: 67 bpm
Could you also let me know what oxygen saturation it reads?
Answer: 100 %
